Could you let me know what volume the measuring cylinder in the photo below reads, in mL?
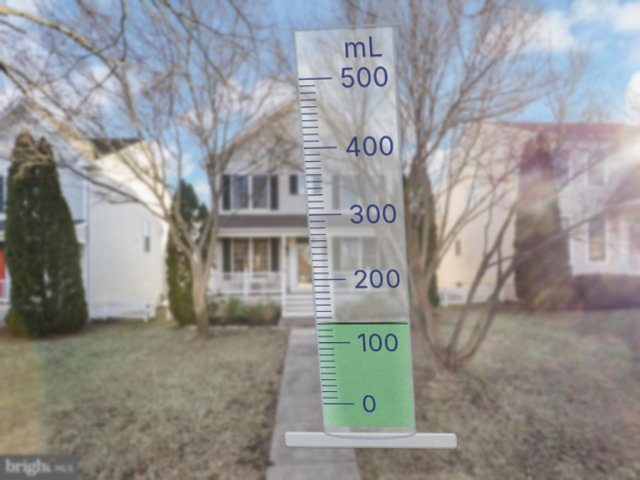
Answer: 130 mL
